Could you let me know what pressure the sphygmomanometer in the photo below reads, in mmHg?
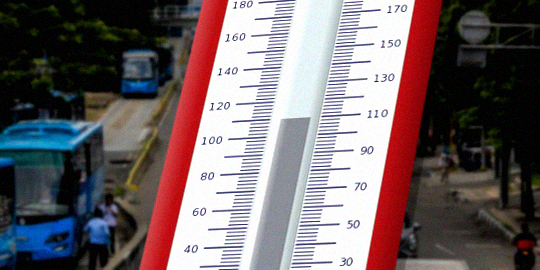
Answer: 110 mmHg
